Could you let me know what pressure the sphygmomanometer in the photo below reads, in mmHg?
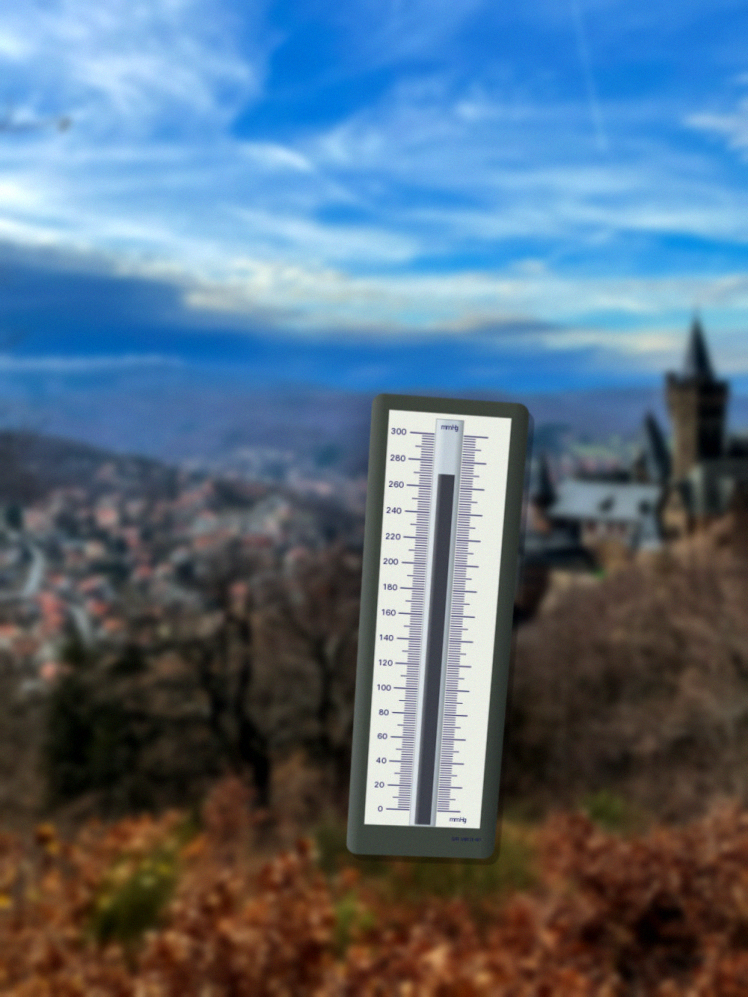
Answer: 270 mmHg
